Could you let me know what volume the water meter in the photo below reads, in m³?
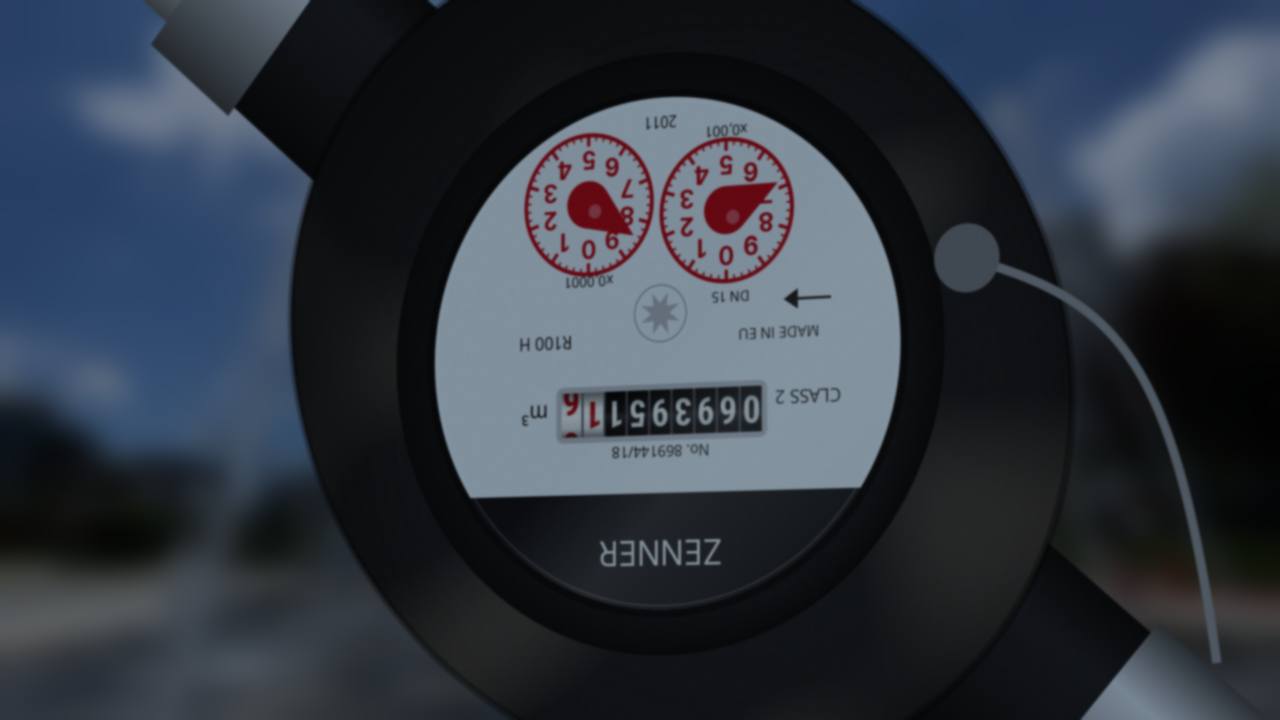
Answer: 693951.1568 m³
